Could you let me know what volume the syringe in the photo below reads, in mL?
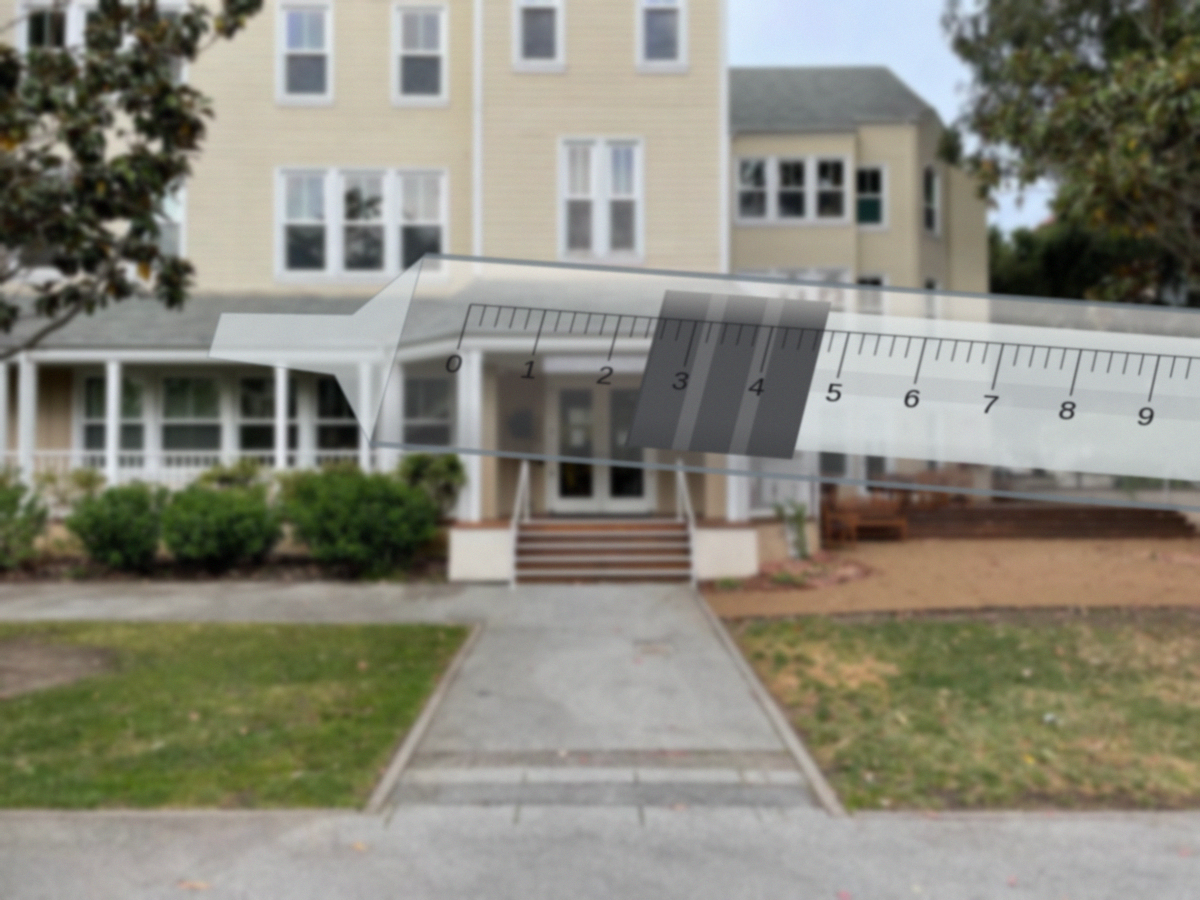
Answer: 2.5 mL
